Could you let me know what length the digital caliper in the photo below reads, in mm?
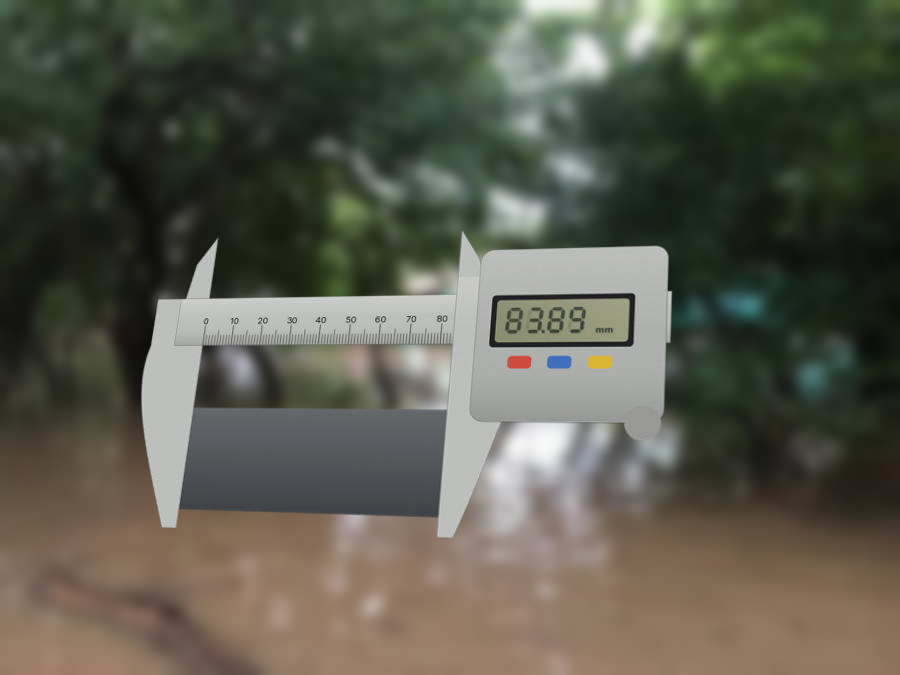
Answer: 83.89 mm
